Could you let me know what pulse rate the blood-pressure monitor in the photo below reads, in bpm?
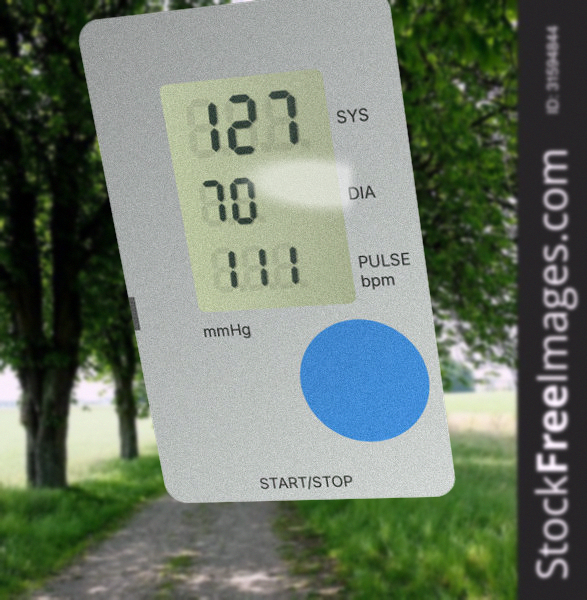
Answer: 111 bpm
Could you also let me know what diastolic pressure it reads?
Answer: 70 mmHg
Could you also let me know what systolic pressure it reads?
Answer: 127 mmHg
